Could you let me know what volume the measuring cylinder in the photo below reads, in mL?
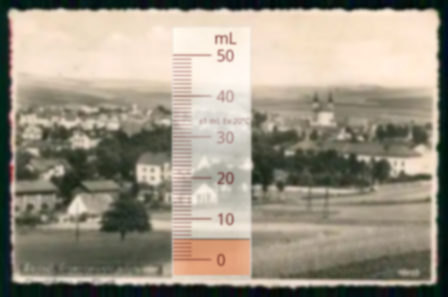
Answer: 5 mL
